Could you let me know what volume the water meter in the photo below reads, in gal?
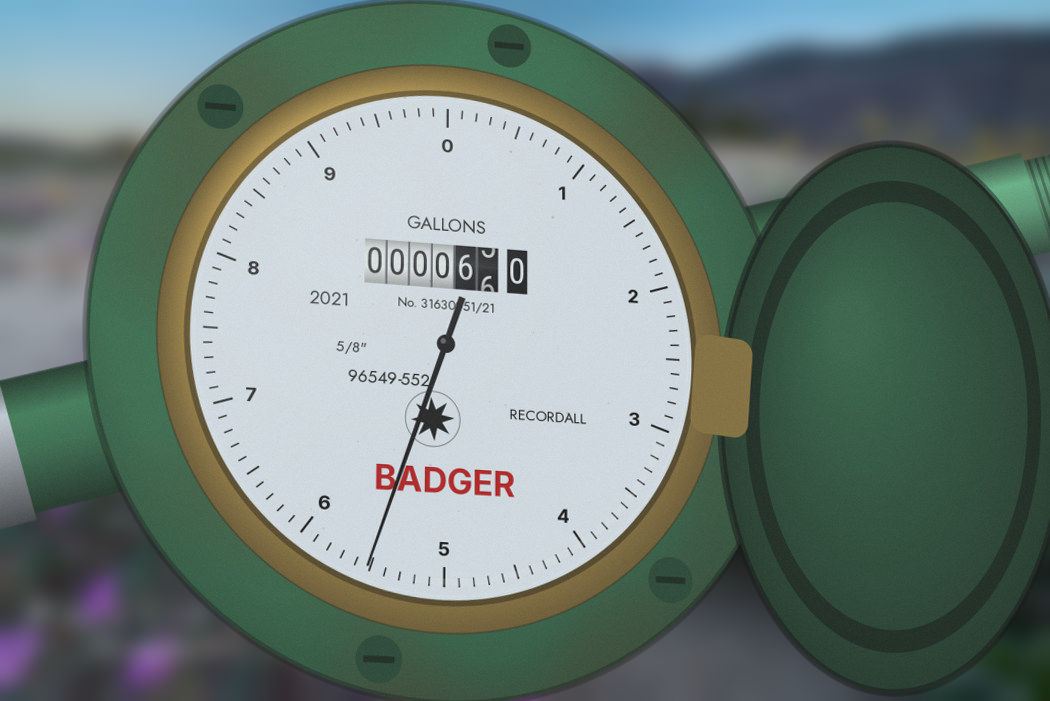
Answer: 655.5 gal
